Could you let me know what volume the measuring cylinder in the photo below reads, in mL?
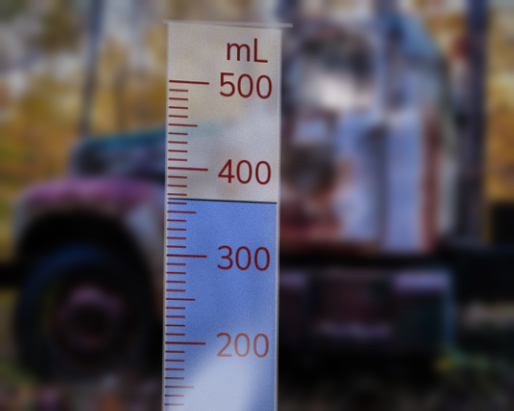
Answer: 365 mL
